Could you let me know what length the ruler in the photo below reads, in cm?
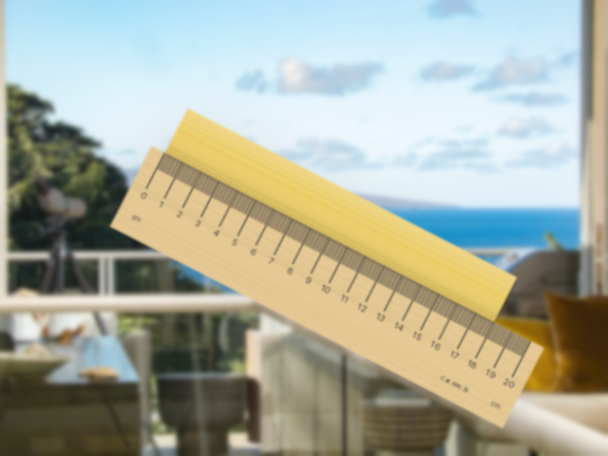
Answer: 18 cm
